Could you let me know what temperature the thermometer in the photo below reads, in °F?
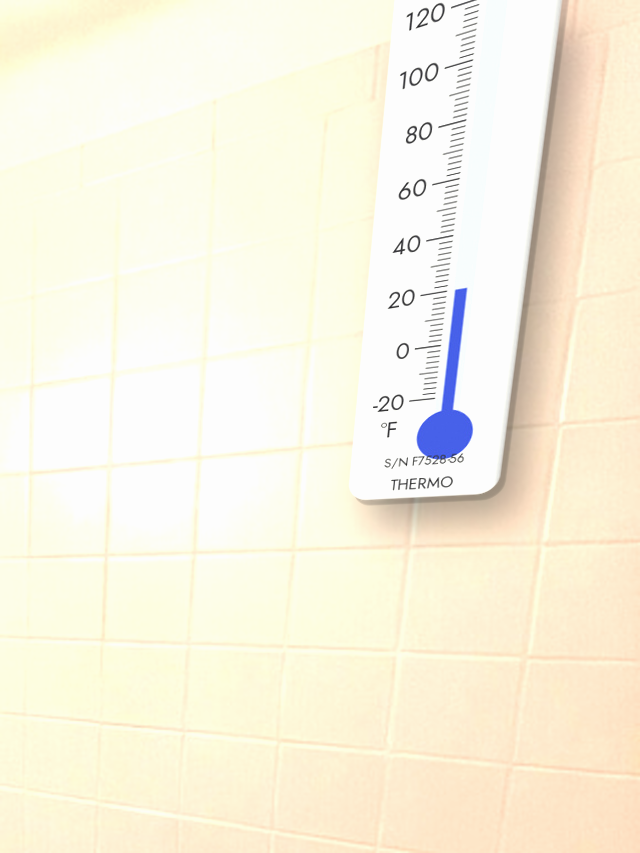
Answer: 20 °F
